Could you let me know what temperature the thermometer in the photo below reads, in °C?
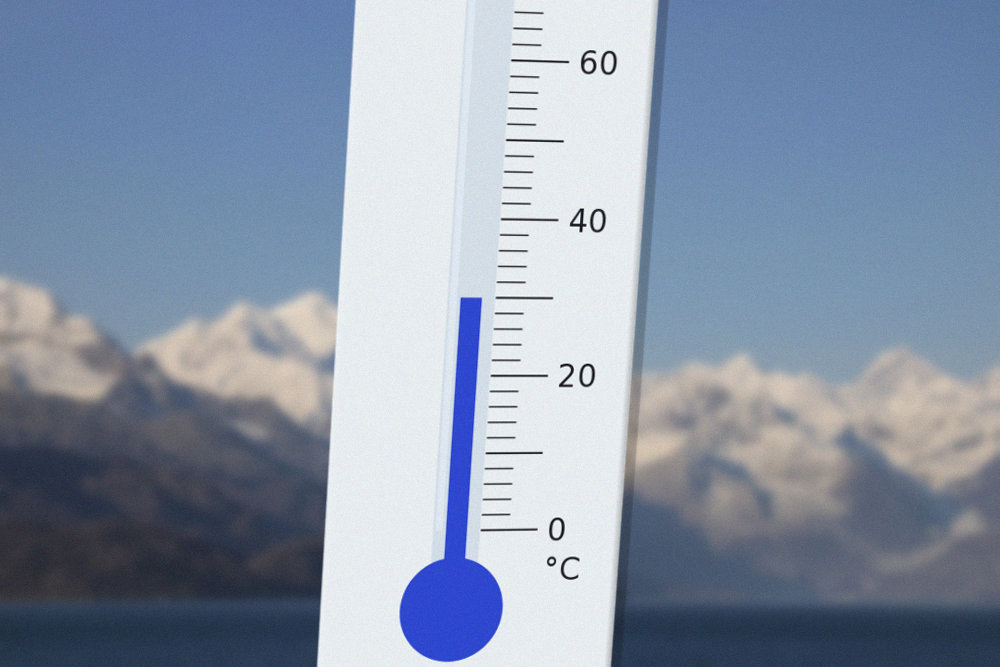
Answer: 30 °C
